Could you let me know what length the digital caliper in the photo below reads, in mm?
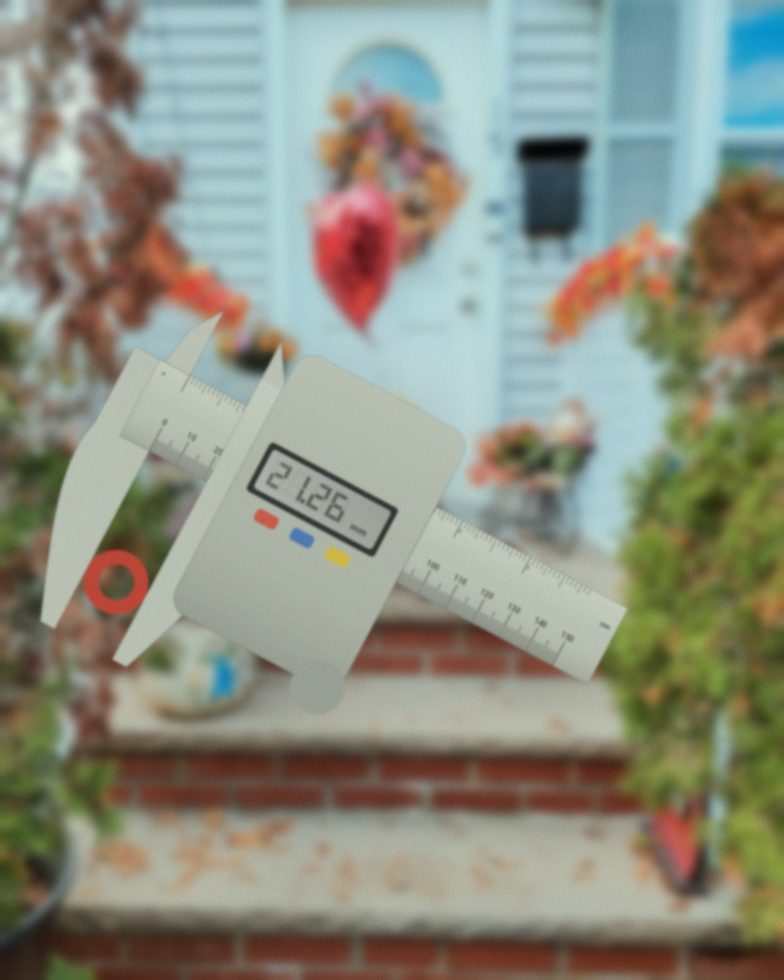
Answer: 21.26 mm
